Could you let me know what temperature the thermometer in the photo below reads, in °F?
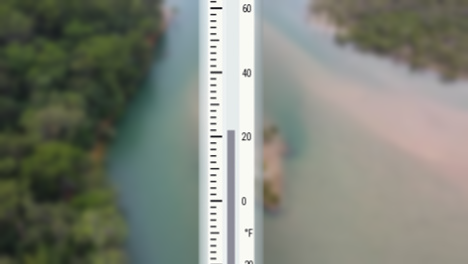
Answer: 22 °F
